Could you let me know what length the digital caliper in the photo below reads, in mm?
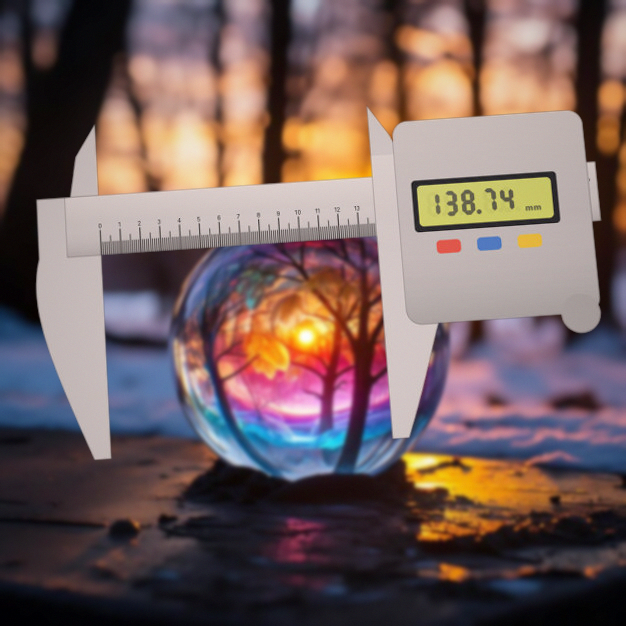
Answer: 138.74 mm
